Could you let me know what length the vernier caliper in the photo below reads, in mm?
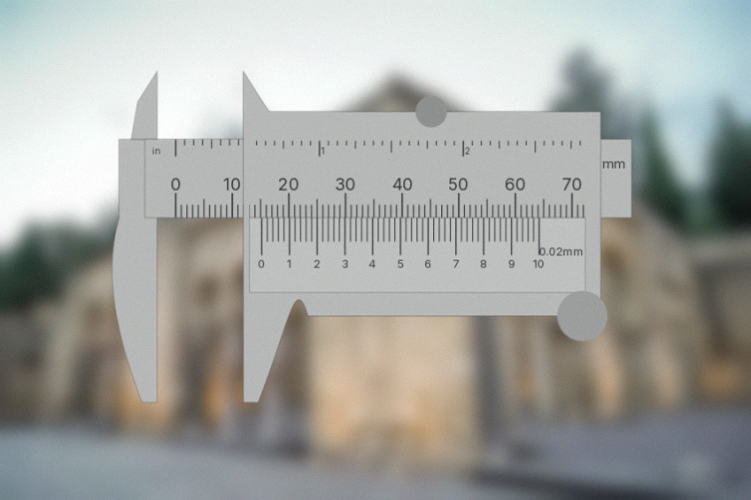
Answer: 15.2 mm
